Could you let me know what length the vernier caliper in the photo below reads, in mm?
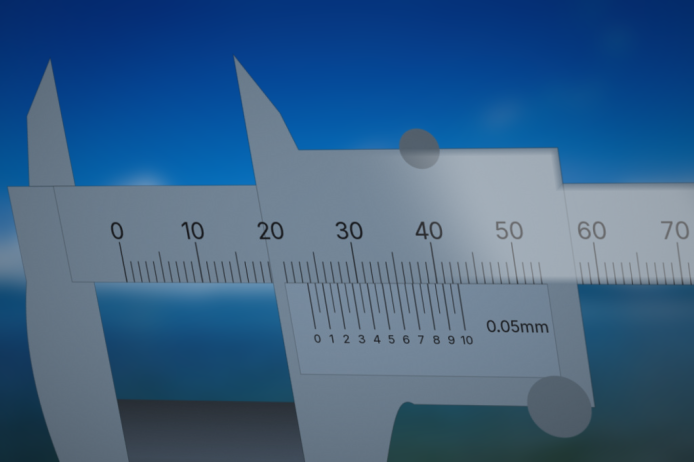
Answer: 23.6 mm
